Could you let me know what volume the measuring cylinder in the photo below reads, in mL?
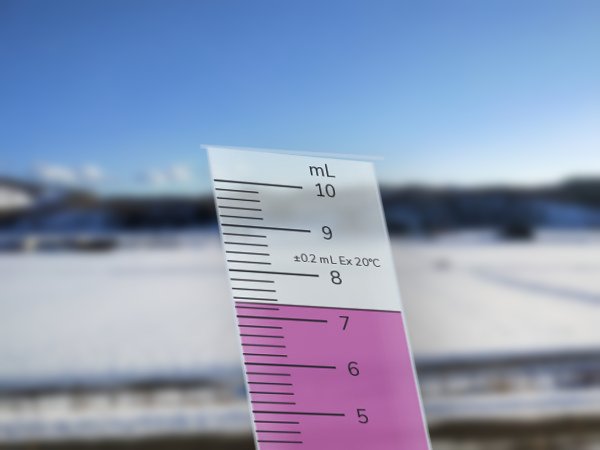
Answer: 7.3 mL
